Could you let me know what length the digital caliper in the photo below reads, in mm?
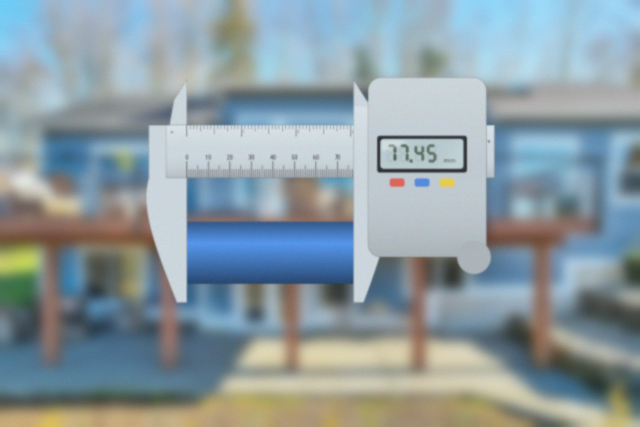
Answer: 77.45 mm
